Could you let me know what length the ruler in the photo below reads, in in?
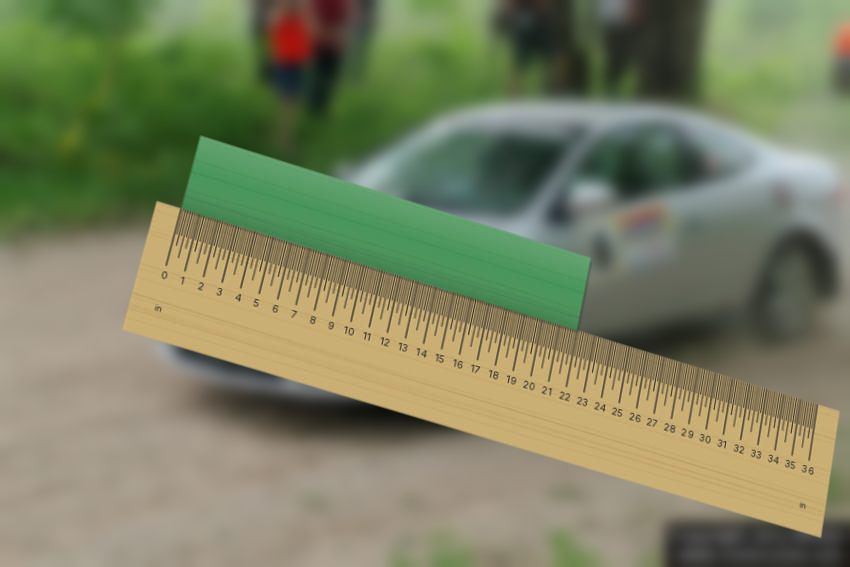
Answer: 22 in
